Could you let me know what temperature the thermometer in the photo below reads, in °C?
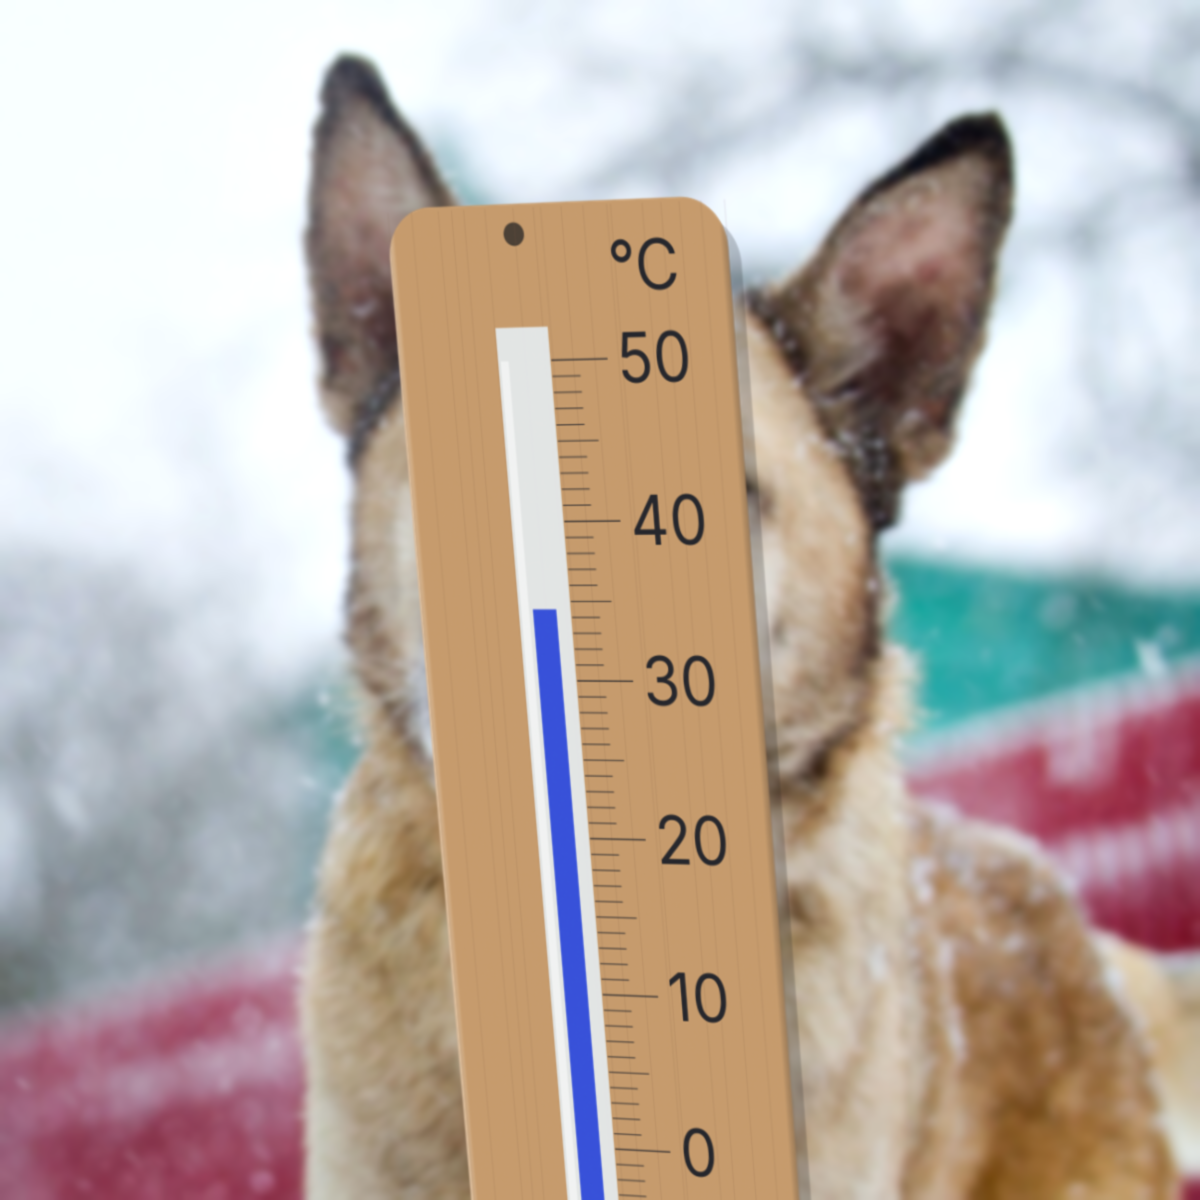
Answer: 34.5 °C
